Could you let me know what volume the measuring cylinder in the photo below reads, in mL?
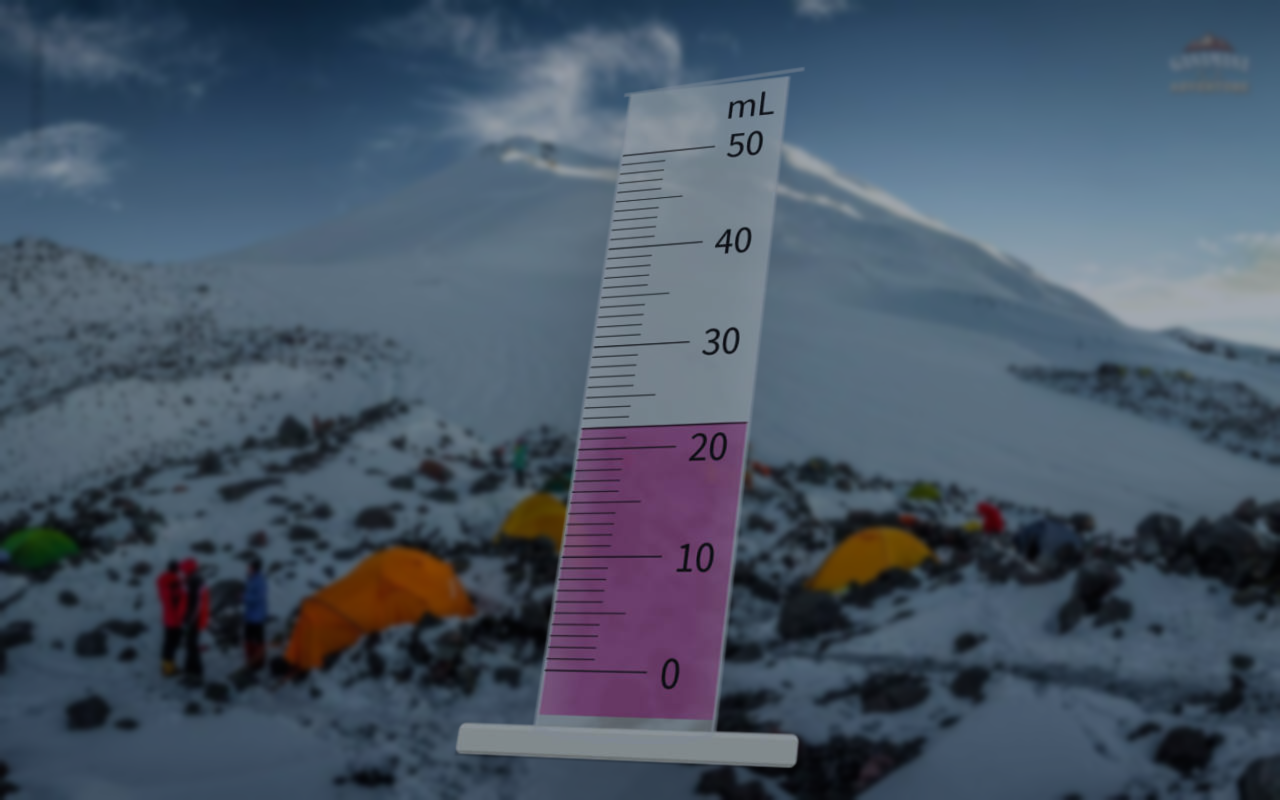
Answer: 22 mL
